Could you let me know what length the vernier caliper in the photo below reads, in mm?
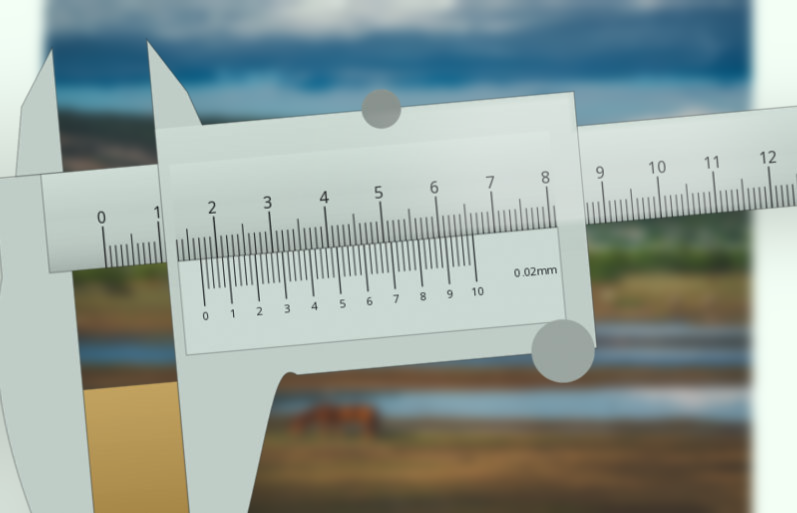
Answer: 17.0 mm
